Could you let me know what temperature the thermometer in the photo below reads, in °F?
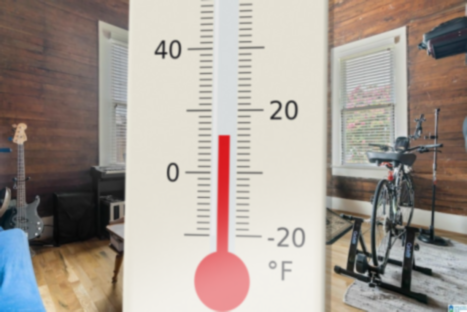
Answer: 12 °F
